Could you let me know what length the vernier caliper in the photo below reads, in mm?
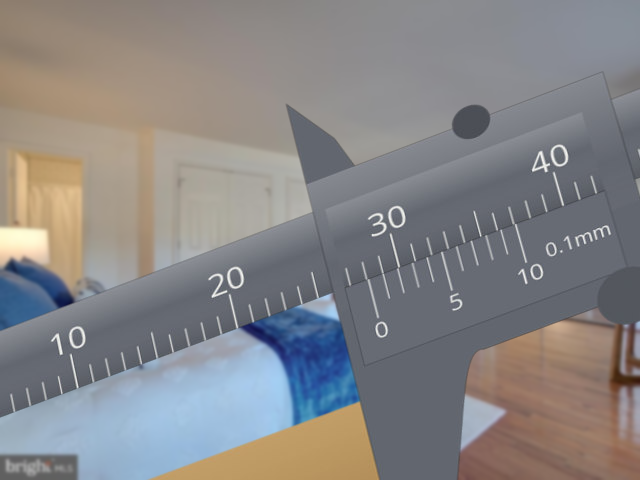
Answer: 28.1 mm
